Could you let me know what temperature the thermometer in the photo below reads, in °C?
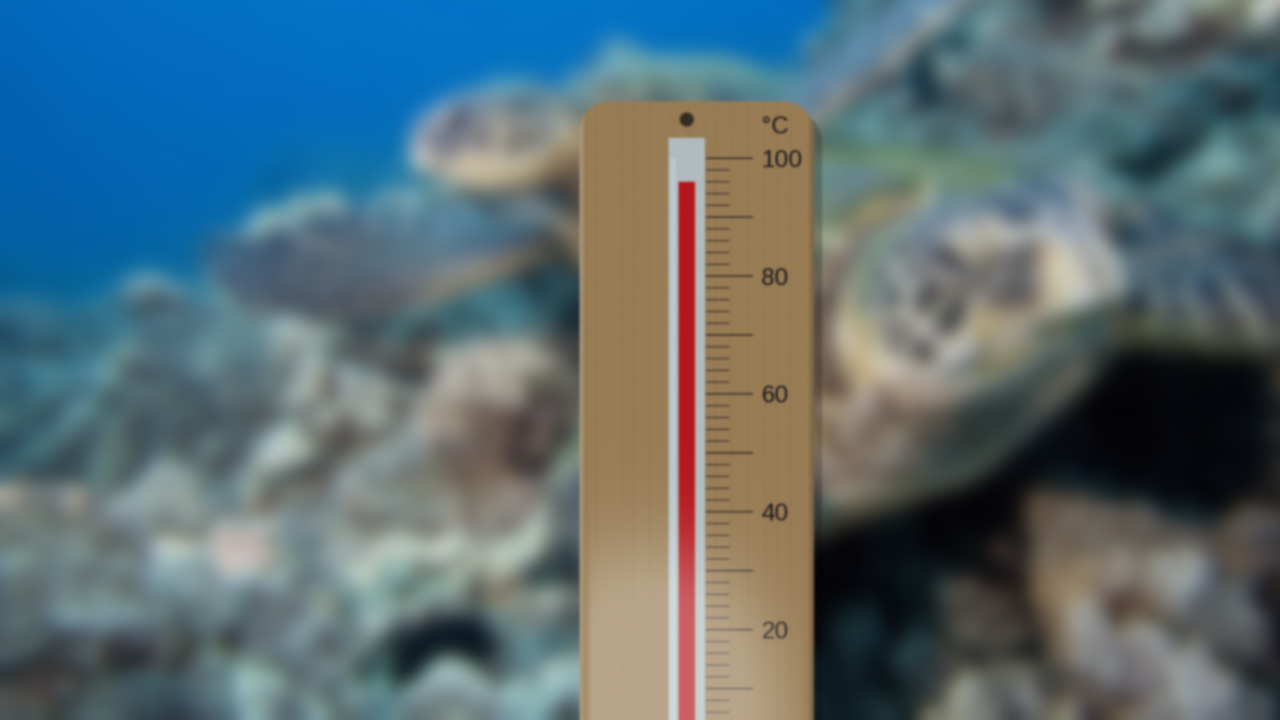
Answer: 96 °C
